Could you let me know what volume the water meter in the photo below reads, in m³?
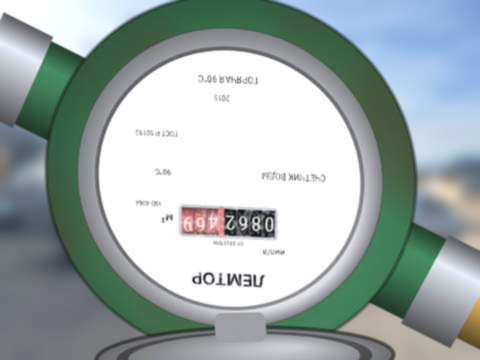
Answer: 862.469 m³
